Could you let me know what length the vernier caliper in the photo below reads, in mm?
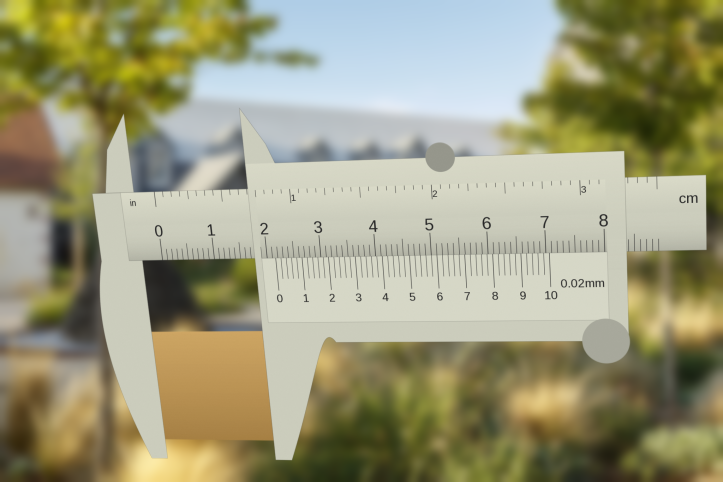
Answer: 21.6 mm
